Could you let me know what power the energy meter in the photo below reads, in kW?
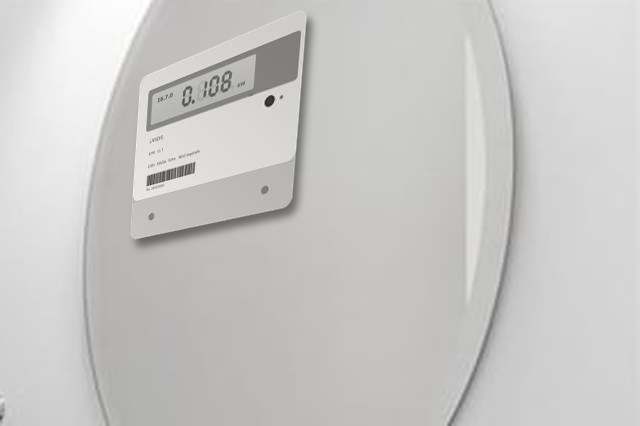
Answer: 0.108 kW
